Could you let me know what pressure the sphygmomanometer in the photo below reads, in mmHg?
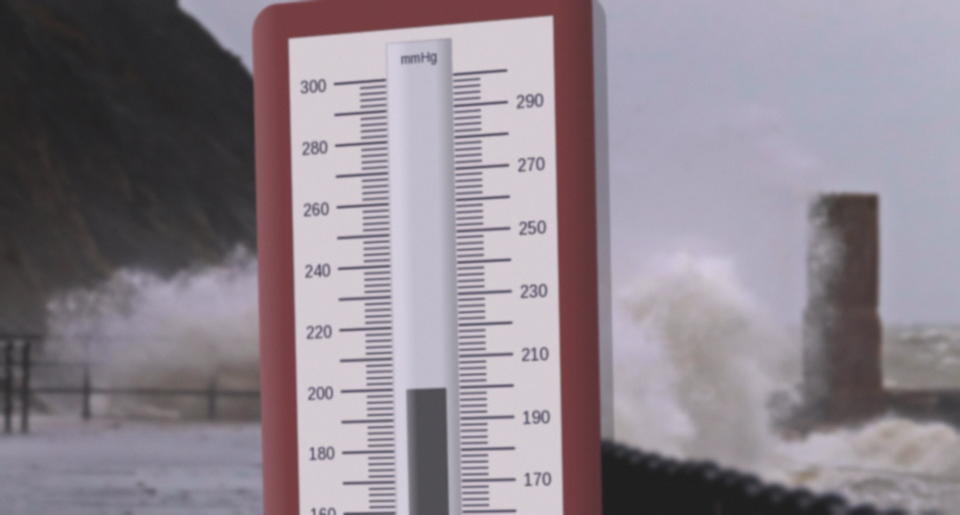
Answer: 200 mmHg
